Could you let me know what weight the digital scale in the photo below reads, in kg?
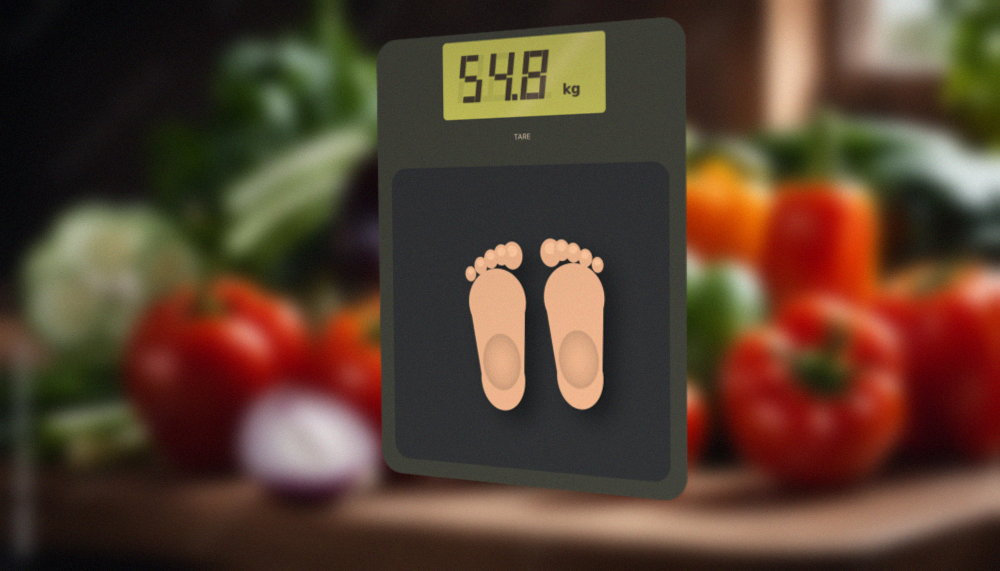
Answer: 54.8 kg
